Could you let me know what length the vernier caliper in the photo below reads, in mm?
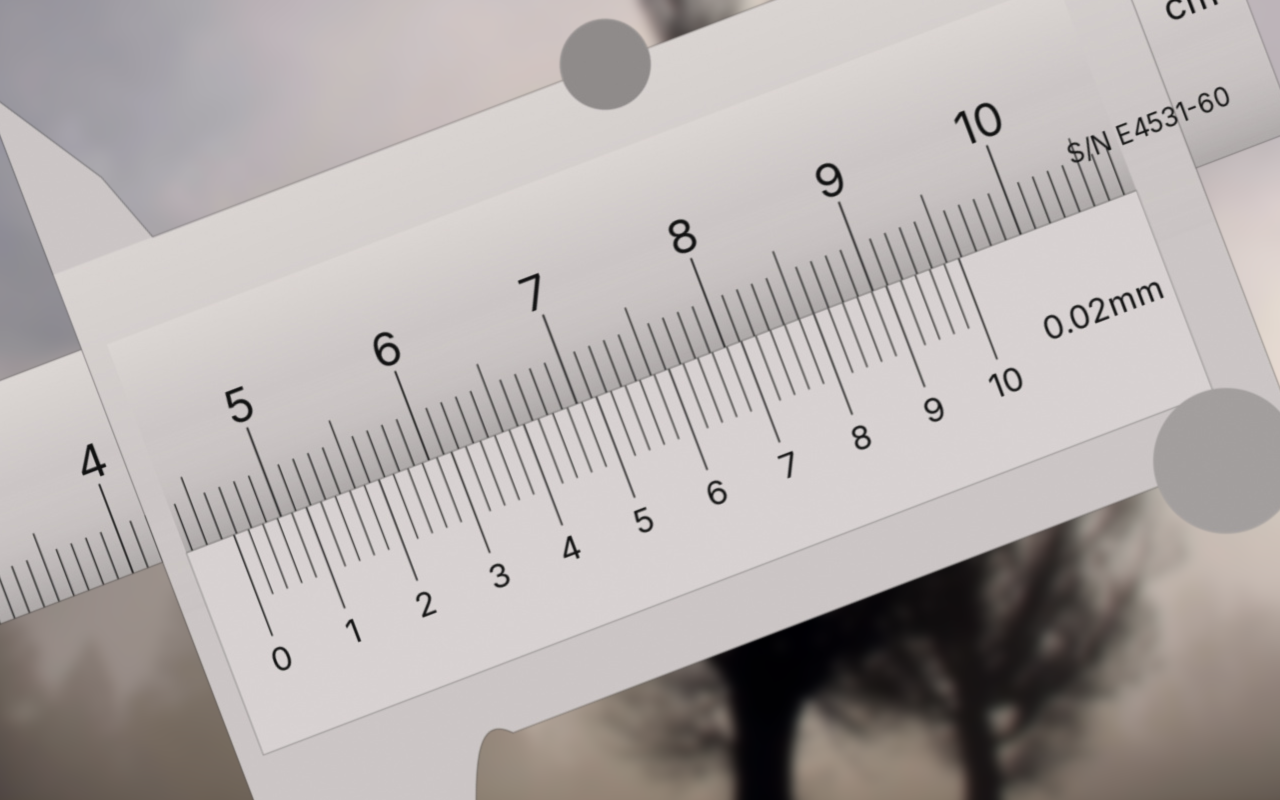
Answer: 46.8 mm
